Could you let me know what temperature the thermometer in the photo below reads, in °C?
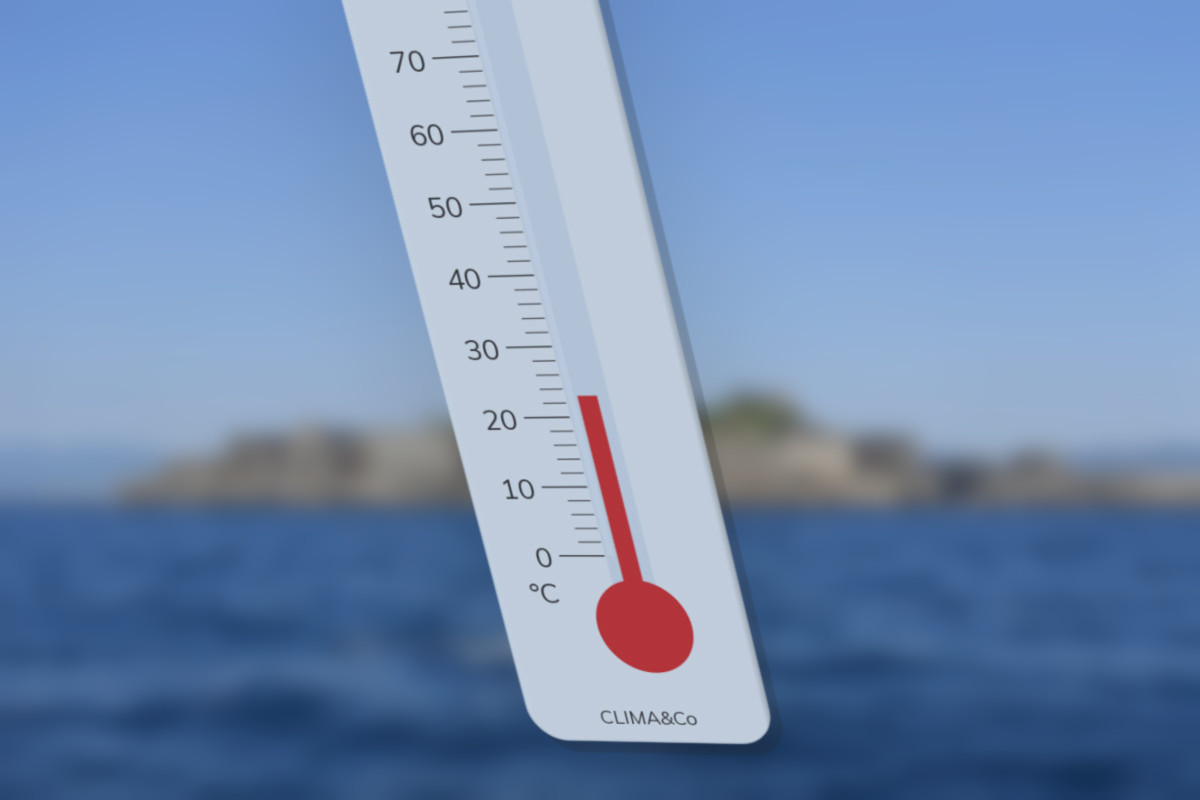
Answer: 23 °C
